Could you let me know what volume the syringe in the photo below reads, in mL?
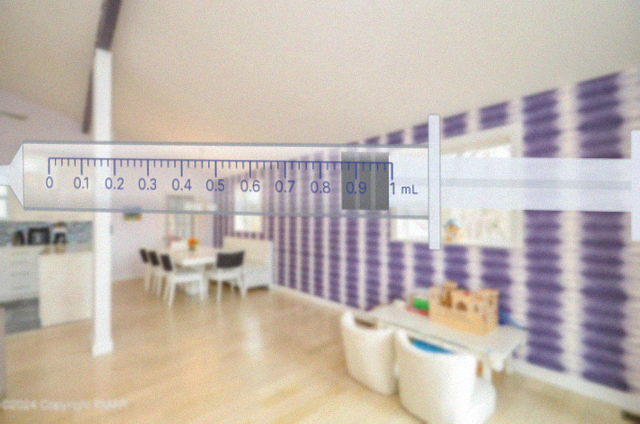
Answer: 0.86 mL
